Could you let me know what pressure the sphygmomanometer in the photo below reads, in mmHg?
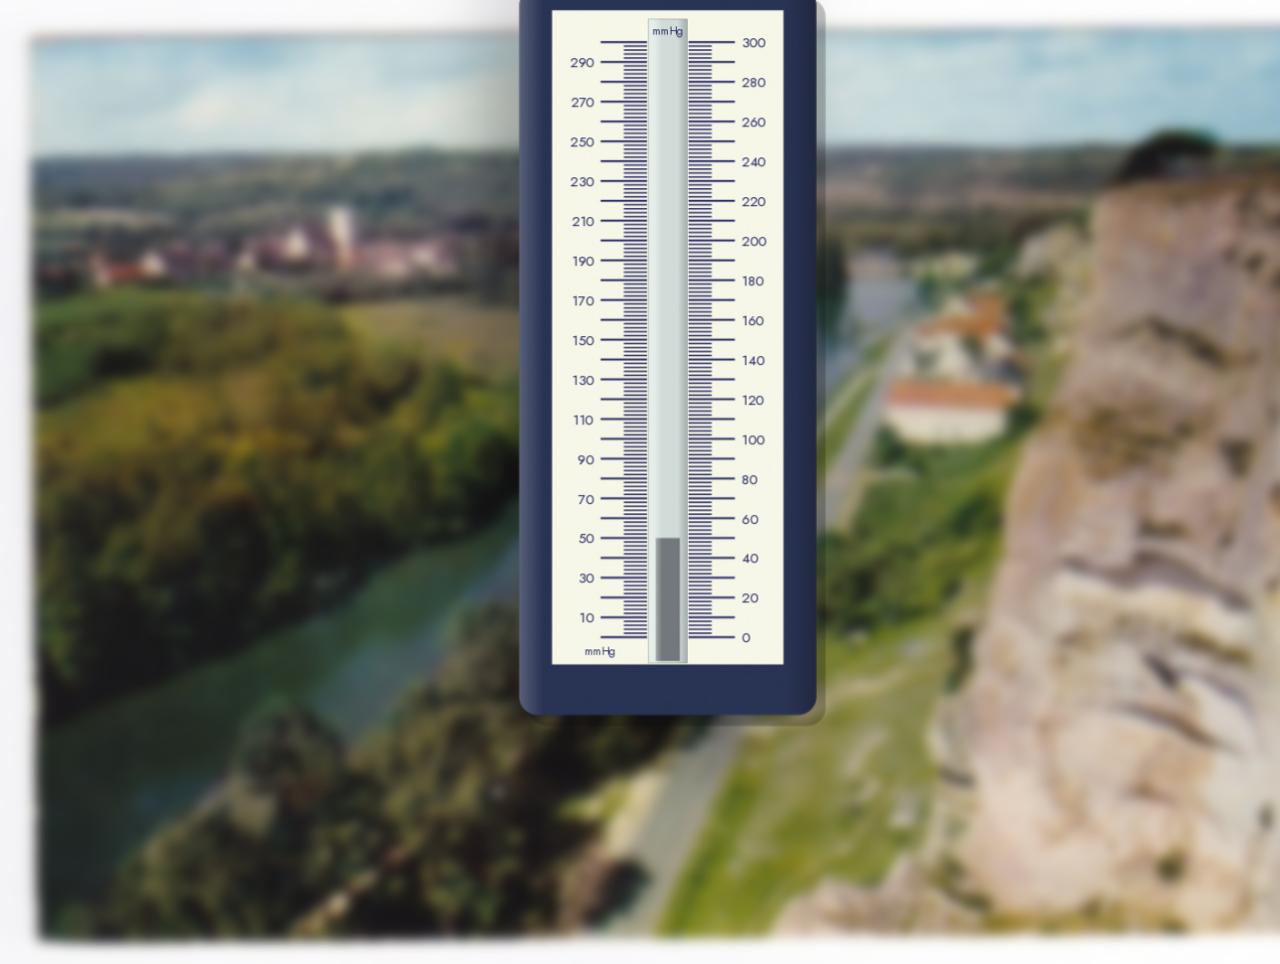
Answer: 50 mmHg
